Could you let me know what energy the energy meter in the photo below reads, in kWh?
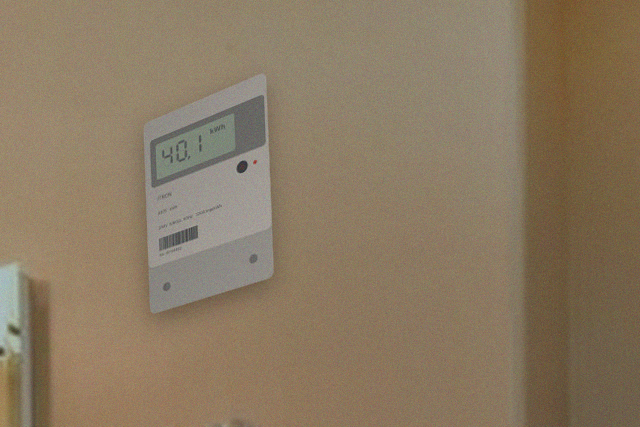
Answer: 40.1 kWh
